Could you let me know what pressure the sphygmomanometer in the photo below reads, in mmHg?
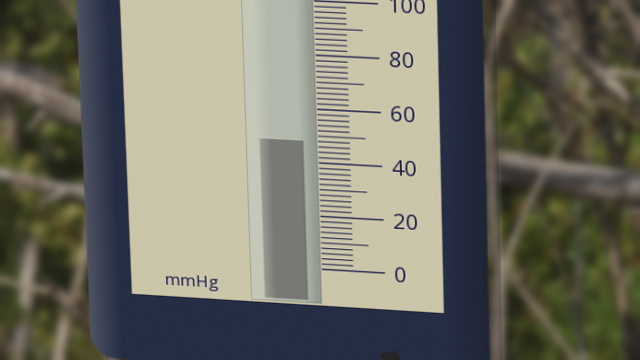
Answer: 48 mmHg
